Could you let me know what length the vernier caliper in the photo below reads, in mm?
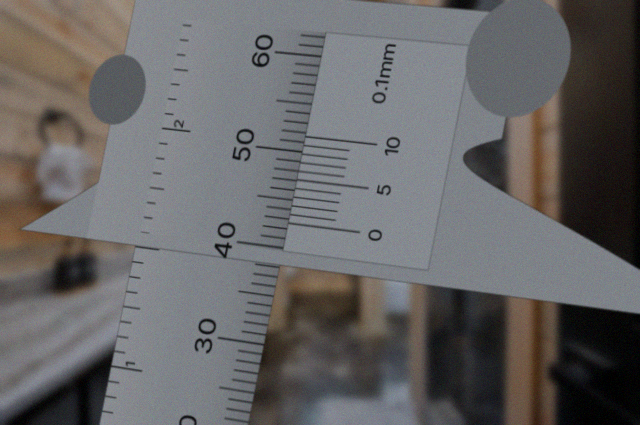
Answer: 42.6 mm
